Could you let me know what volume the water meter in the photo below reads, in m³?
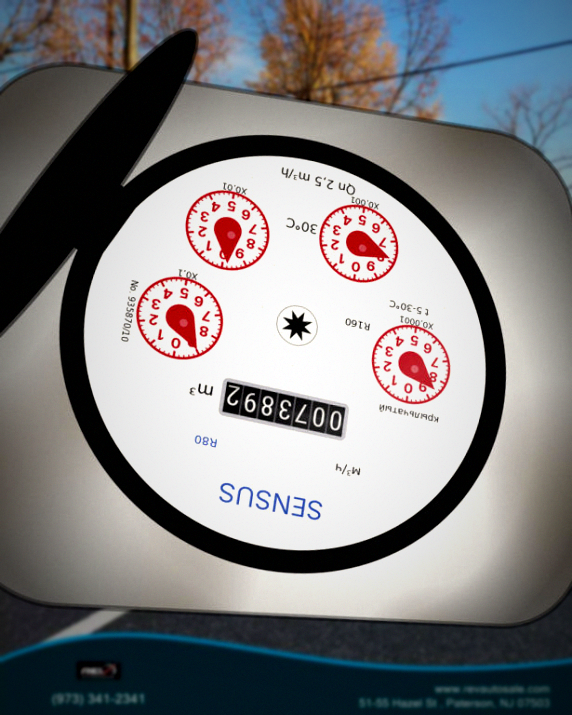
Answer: 73891.8978 m³
